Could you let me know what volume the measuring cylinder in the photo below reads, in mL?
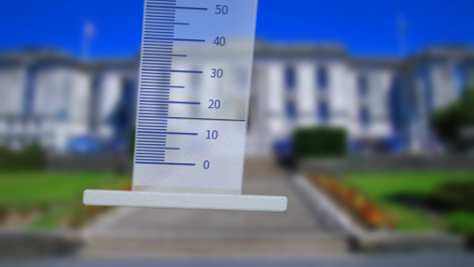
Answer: 15 mL
